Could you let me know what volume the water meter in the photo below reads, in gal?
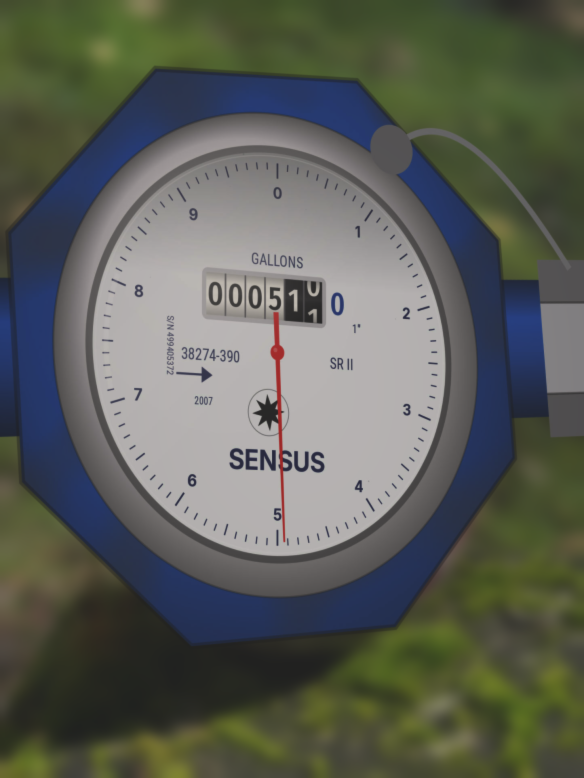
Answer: 5104.9 gal
